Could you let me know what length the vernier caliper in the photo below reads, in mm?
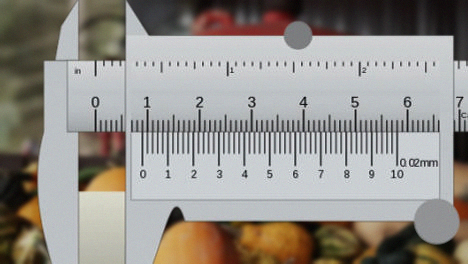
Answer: 9.0 mm
